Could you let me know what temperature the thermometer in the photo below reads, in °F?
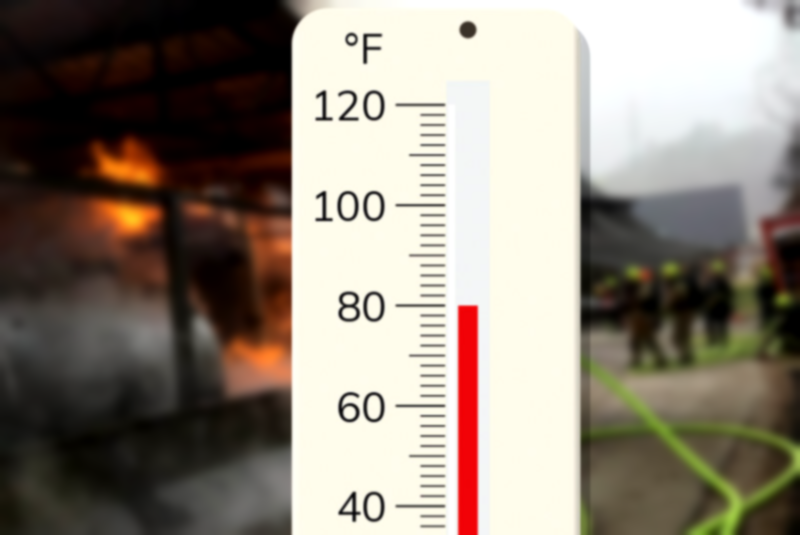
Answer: 80 °F
